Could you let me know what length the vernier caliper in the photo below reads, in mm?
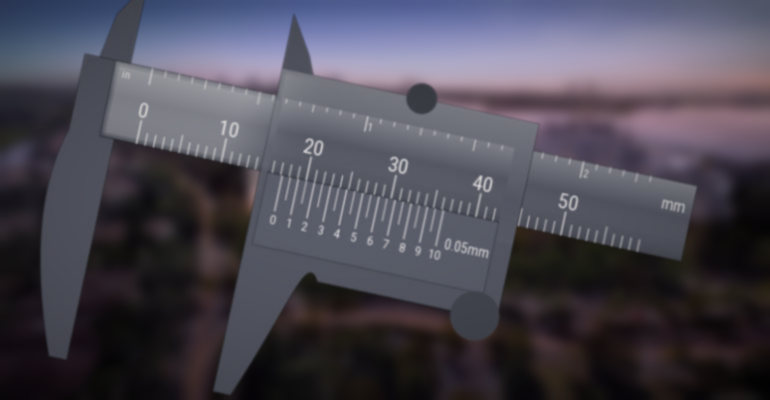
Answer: 17.2 mm
